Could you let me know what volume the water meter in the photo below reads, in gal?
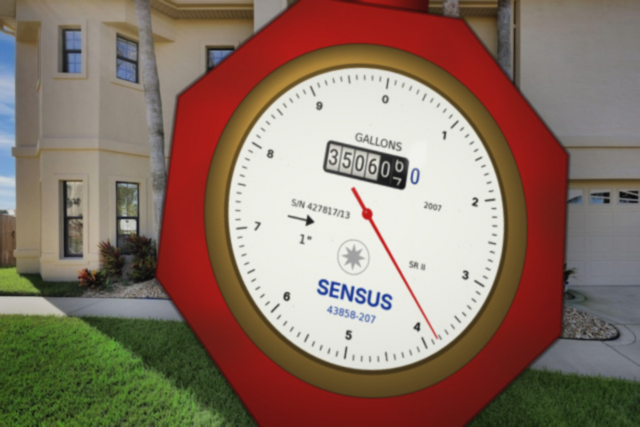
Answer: 3506063.8 gal
